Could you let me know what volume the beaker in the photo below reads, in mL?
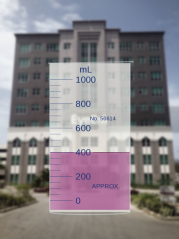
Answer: 400 mL
